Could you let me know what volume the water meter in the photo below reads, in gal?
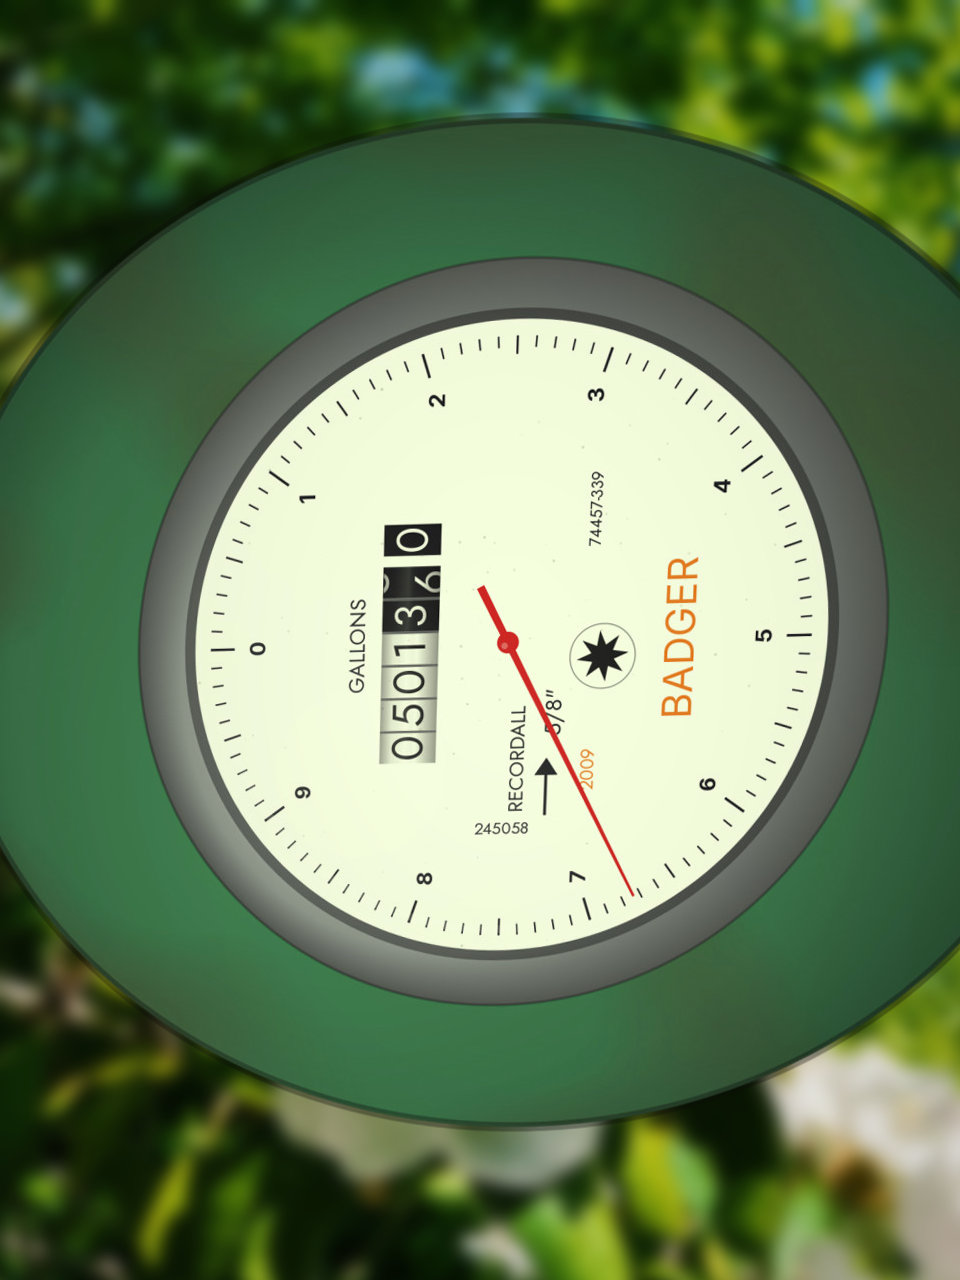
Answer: 501356.7 gal
